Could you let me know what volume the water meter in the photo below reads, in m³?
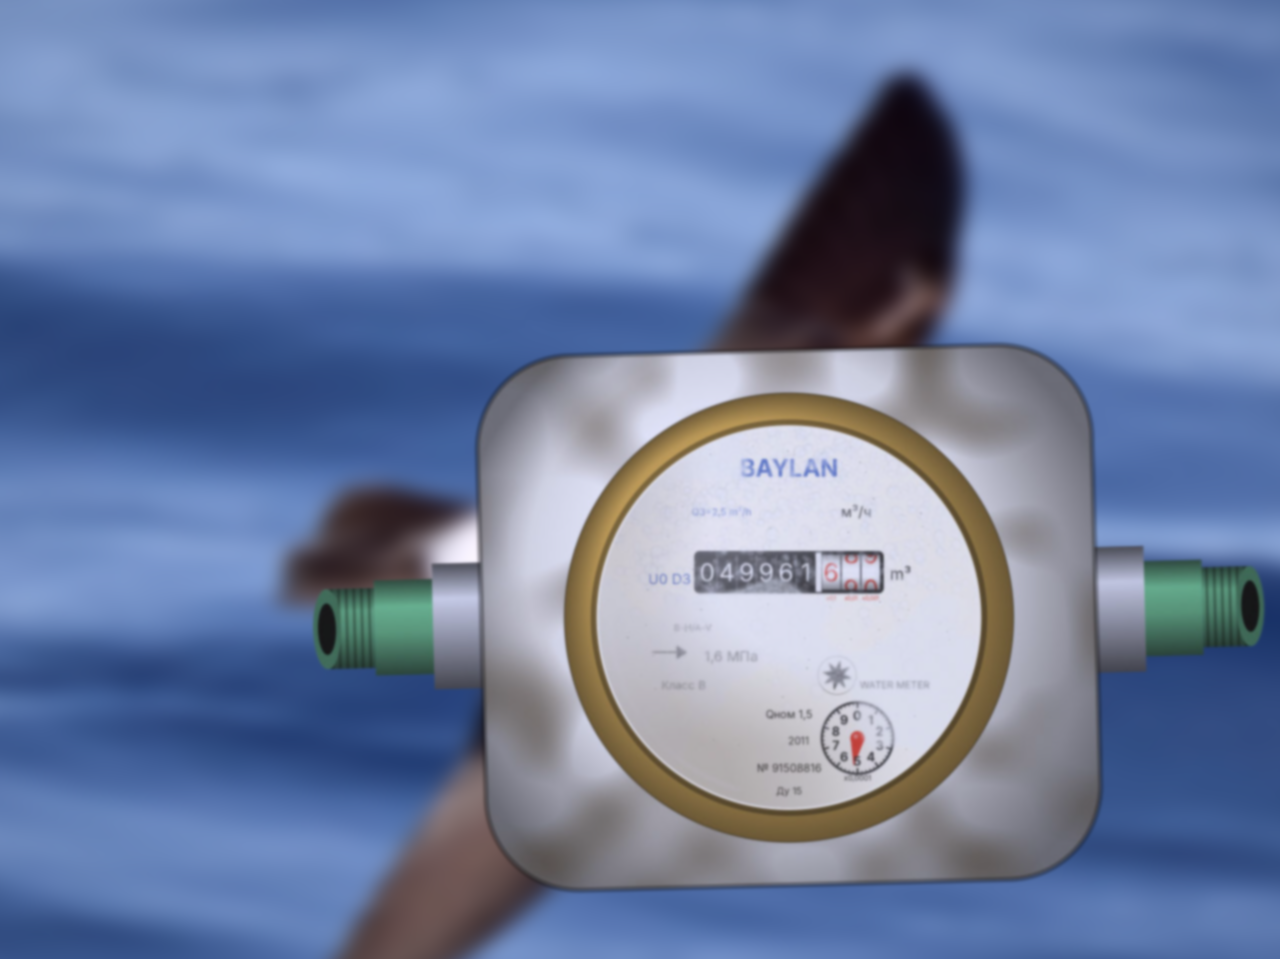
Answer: 49961.6895 m³
